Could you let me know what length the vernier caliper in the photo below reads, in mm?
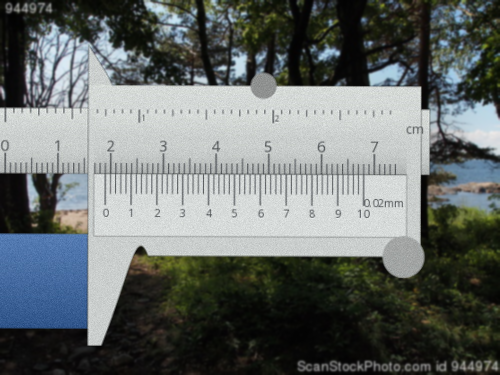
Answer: 19.0 mm
